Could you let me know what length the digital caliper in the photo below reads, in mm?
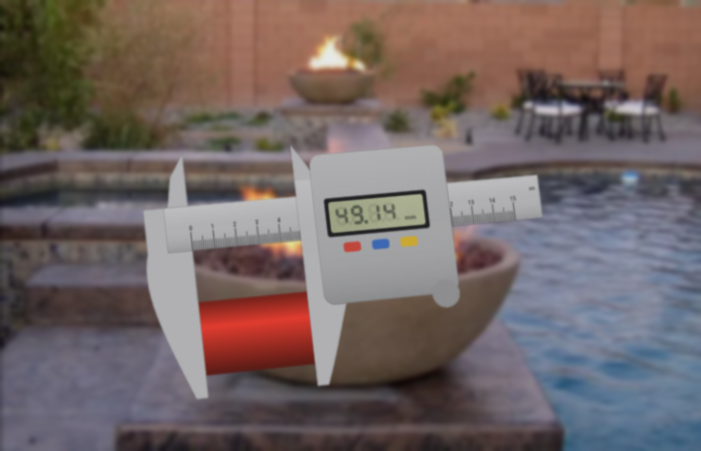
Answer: 49.14 mm
